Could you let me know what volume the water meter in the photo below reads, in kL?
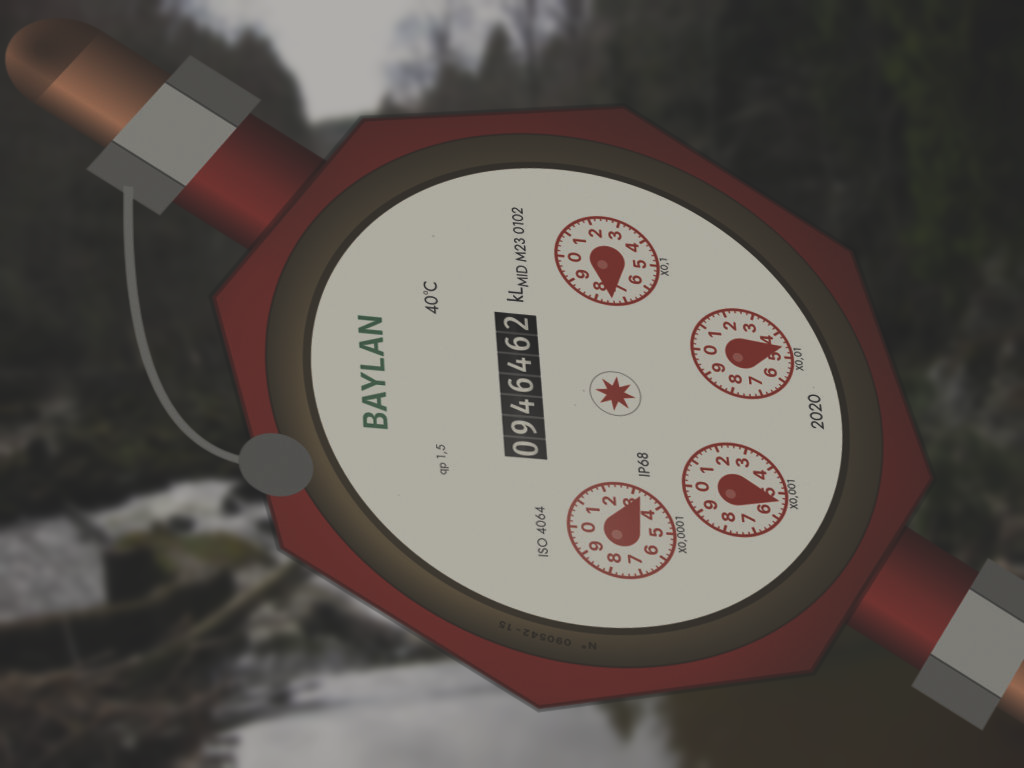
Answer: 946462.7453 kL
